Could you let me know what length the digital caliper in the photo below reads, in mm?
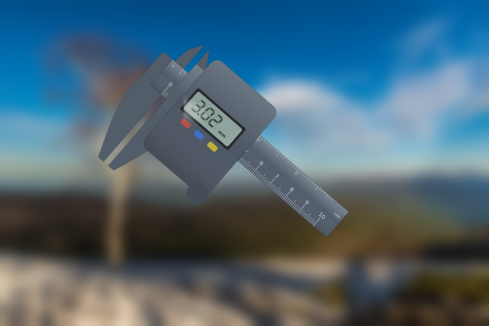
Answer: 3.02 mm
